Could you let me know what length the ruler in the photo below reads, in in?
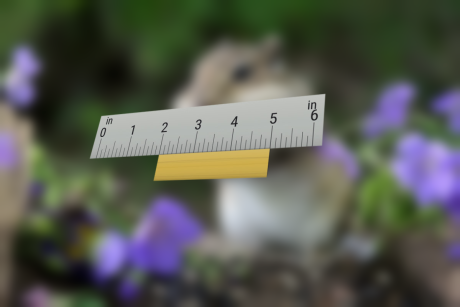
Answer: 3 in
